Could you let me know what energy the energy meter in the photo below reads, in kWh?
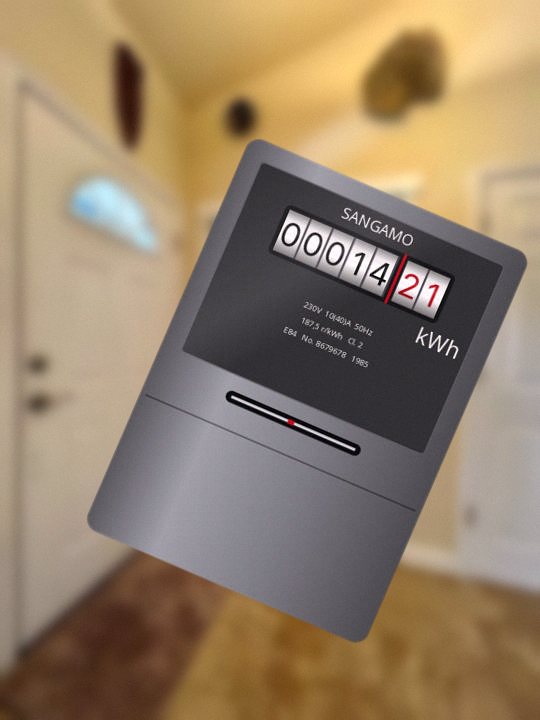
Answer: 14.21 kWh
